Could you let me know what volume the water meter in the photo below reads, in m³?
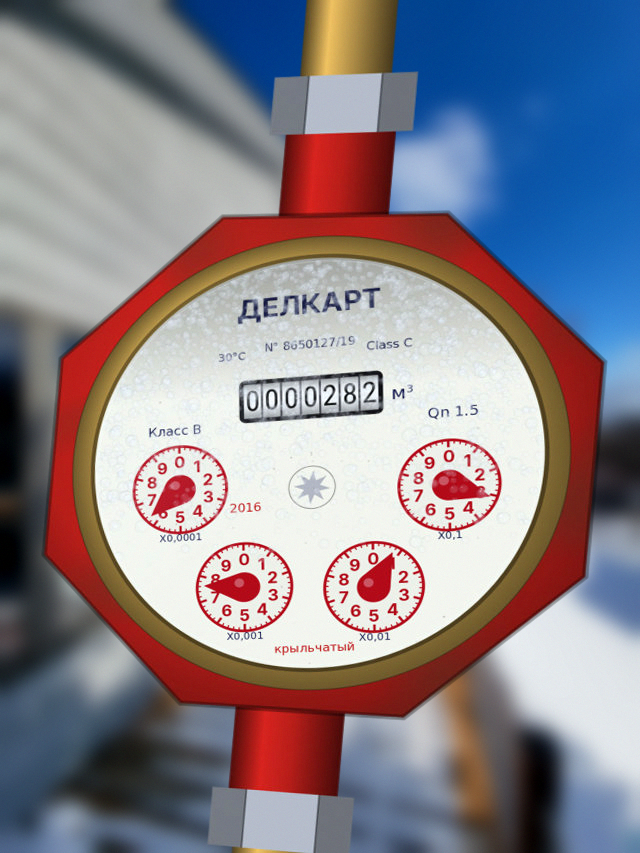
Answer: 282.3076 m³
